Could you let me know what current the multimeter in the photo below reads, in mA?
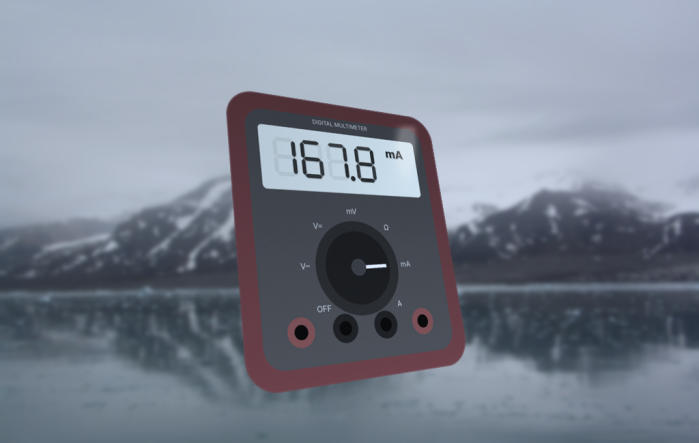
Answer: 167.8 mA
